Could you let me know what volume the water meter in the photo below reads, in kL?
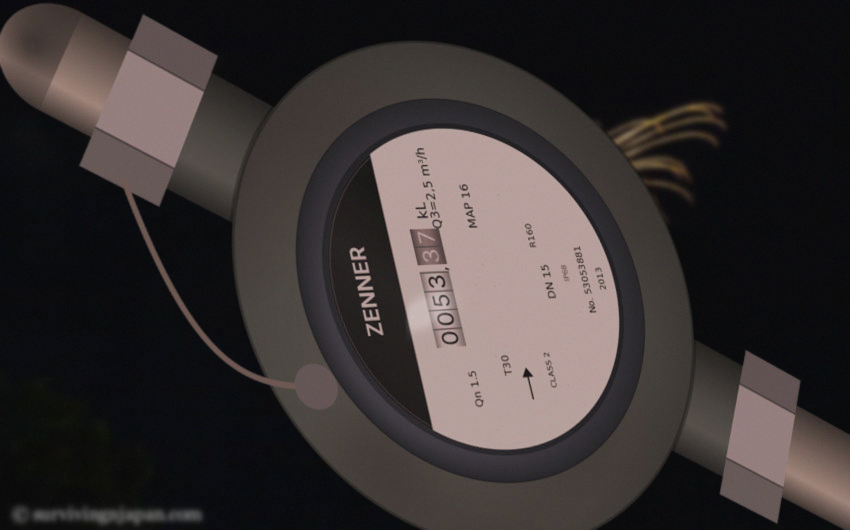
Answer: 53.37 kL
